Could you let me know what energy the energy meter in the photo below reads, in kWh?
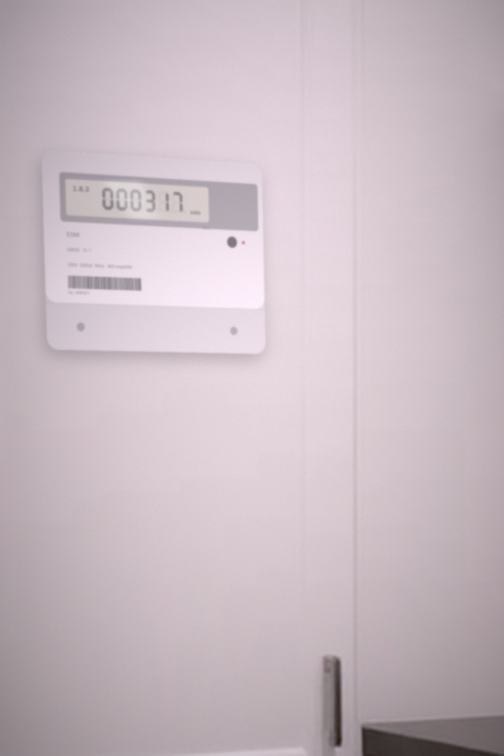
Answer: 317 kWh
